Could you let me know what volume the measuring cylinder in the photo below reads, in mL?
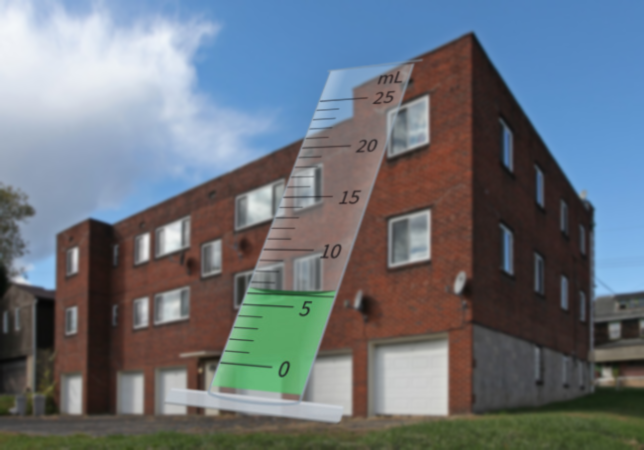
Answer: 6 mL
